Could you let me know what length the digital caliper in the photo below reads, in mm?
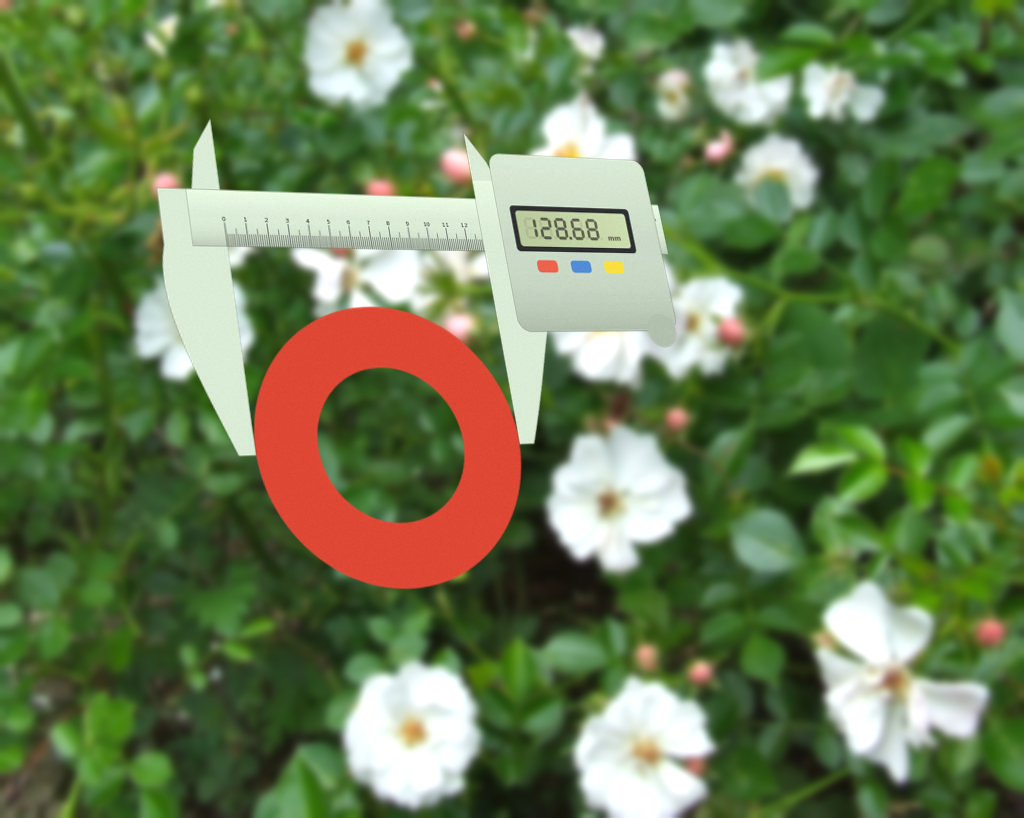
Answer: 128.68 mm
